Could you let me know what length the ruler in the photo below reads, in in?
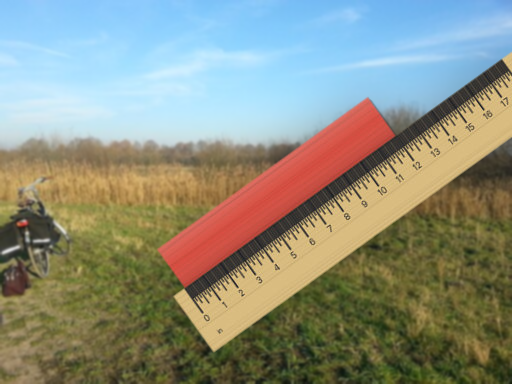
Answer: 12 in
